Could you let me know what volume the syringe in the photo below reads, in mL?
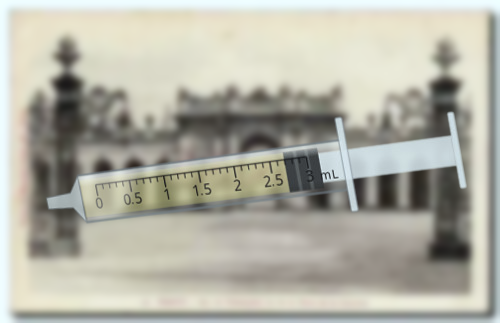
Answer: 2.7 mL
